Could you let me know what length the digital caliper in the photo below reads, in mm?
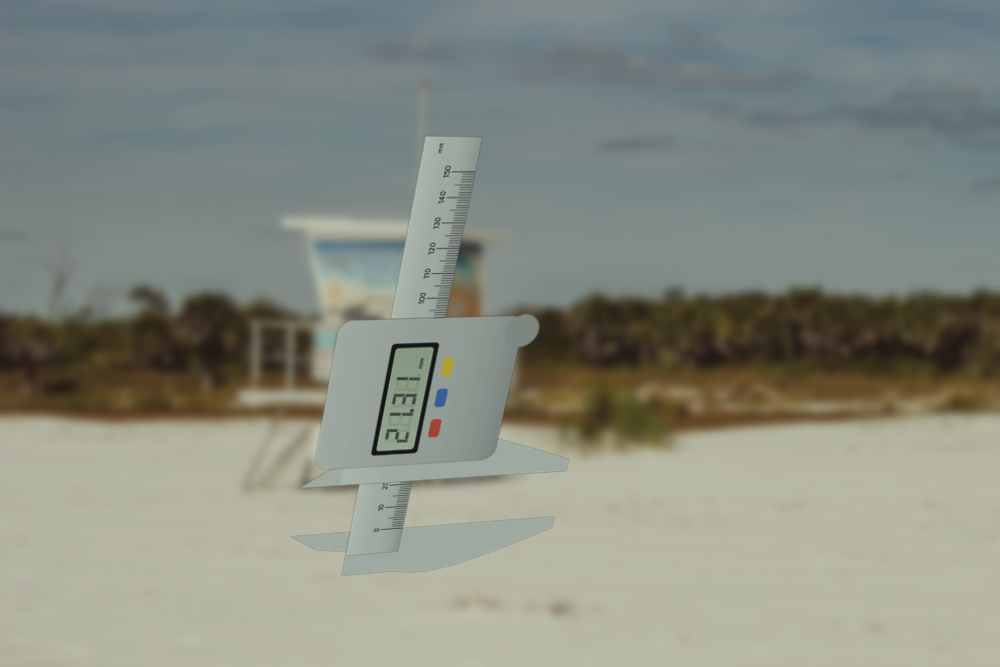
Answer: 21.31 mm
